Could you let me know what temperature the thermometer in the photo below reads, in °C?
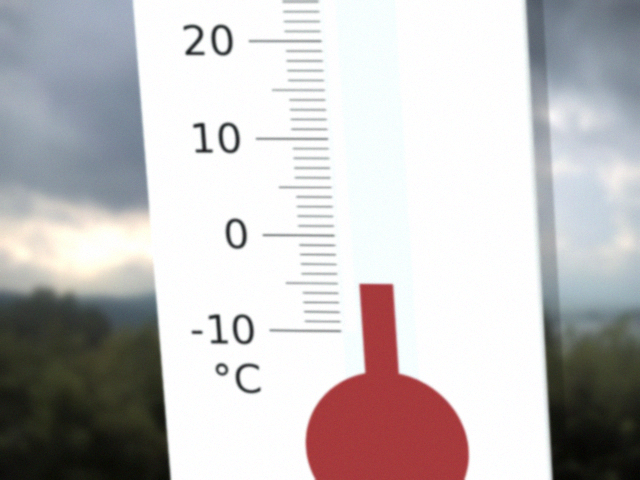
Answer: -5 °C
